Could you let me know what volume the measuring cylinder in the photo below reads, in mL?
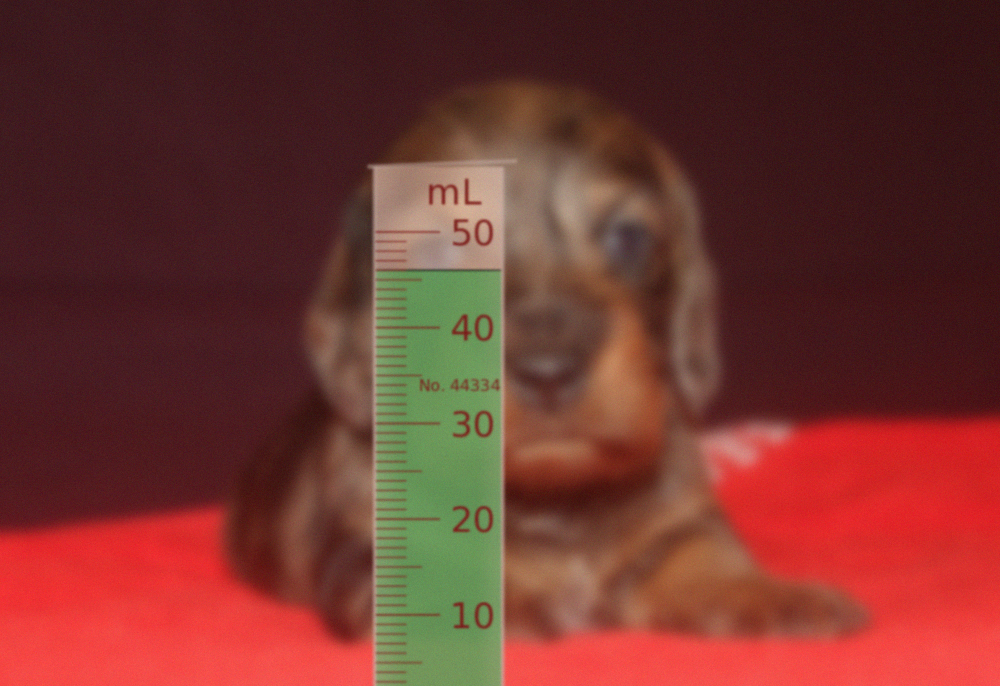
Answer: 46 mL
